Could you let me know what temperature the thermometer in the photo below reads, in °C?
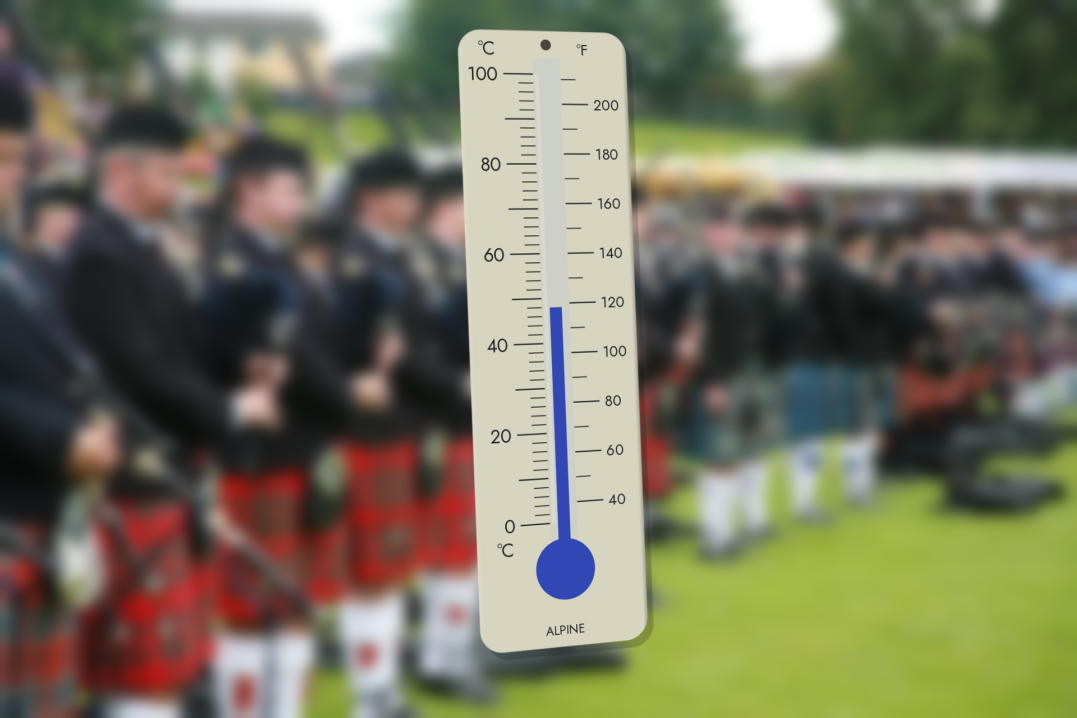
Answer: 48 °C
